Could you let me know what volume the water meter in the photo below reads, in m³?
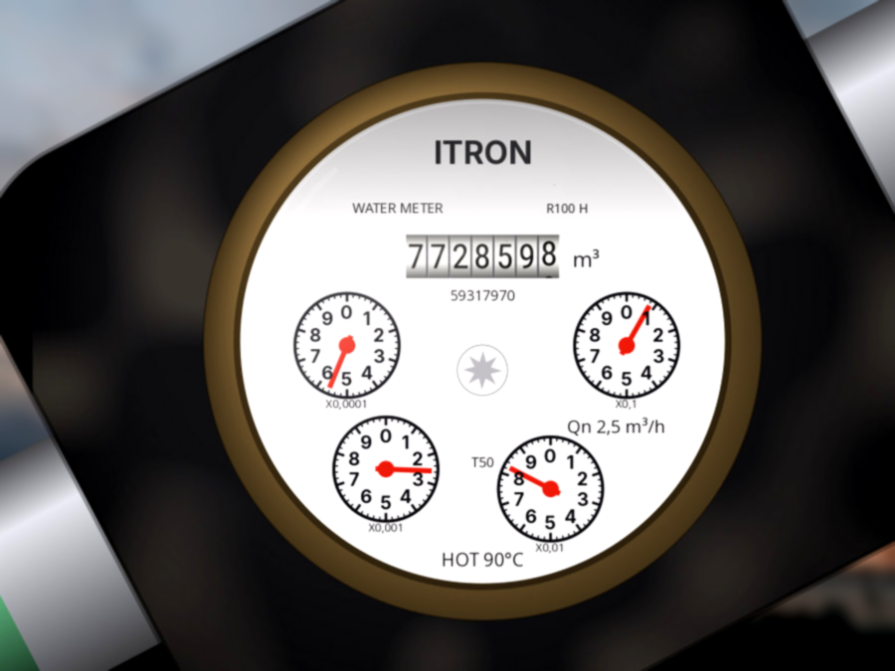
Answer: 7728598.0825 m³
